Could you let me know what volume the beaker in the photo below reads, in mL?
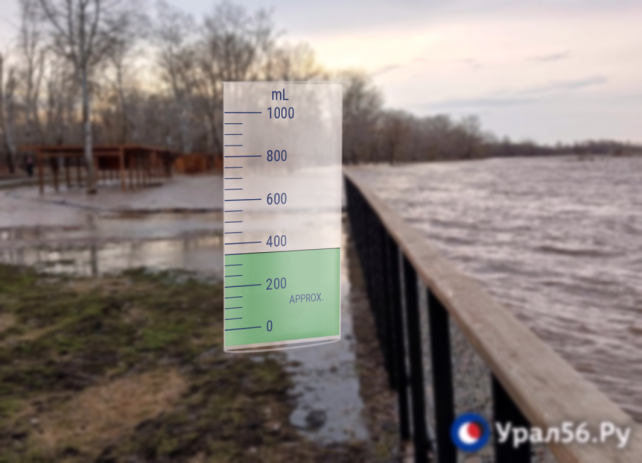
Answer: 350 mL
